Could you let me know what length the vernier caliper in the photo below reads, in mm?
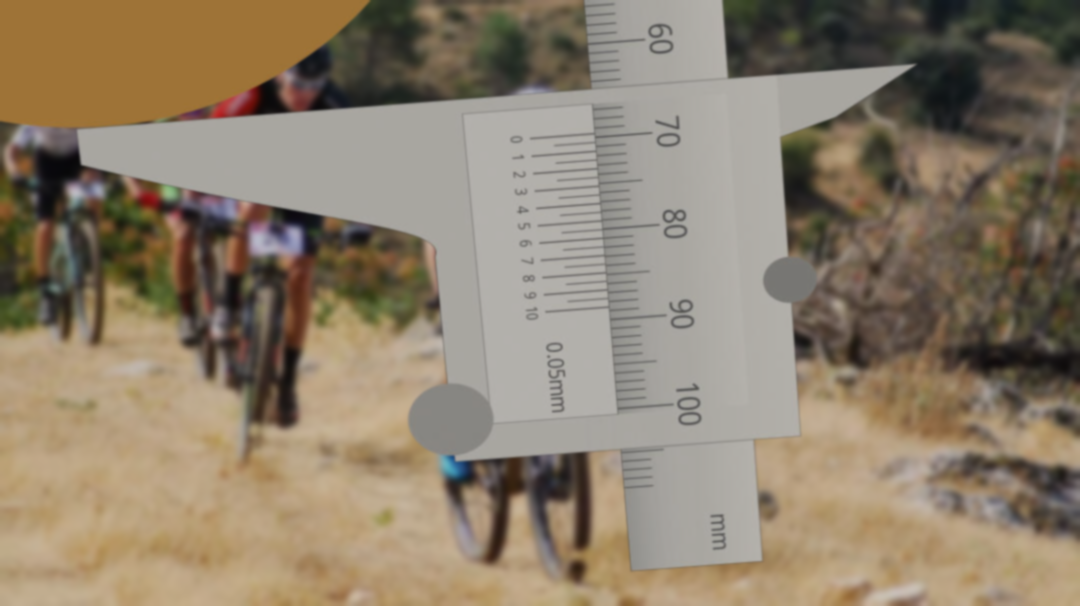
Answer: 69.6 mm
